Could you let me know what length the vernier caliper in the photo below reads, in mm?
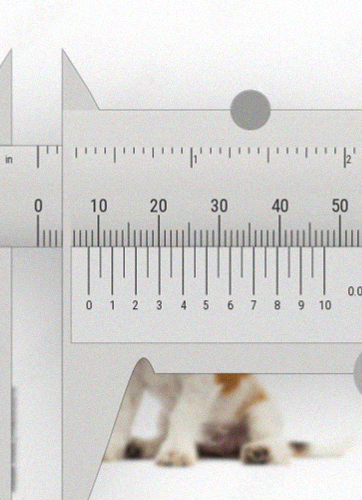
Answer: 8.4 mm
